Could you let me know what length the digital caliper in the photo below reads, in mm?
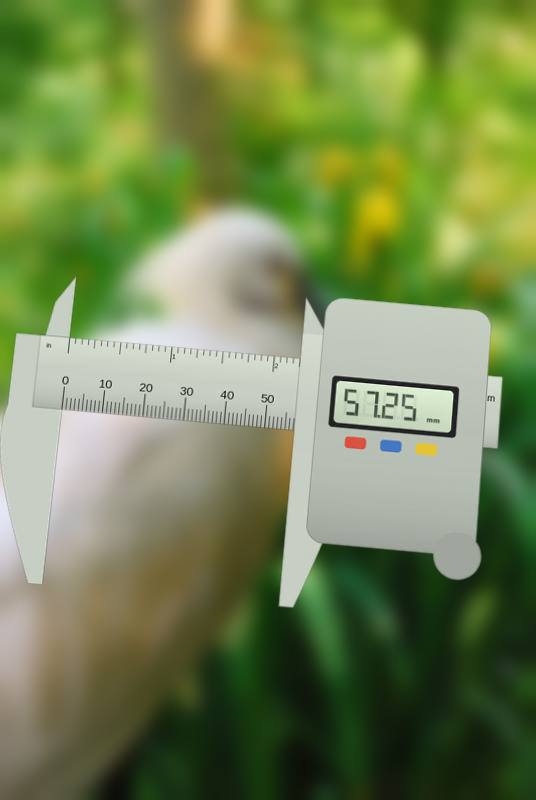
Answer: 57.25 mm
